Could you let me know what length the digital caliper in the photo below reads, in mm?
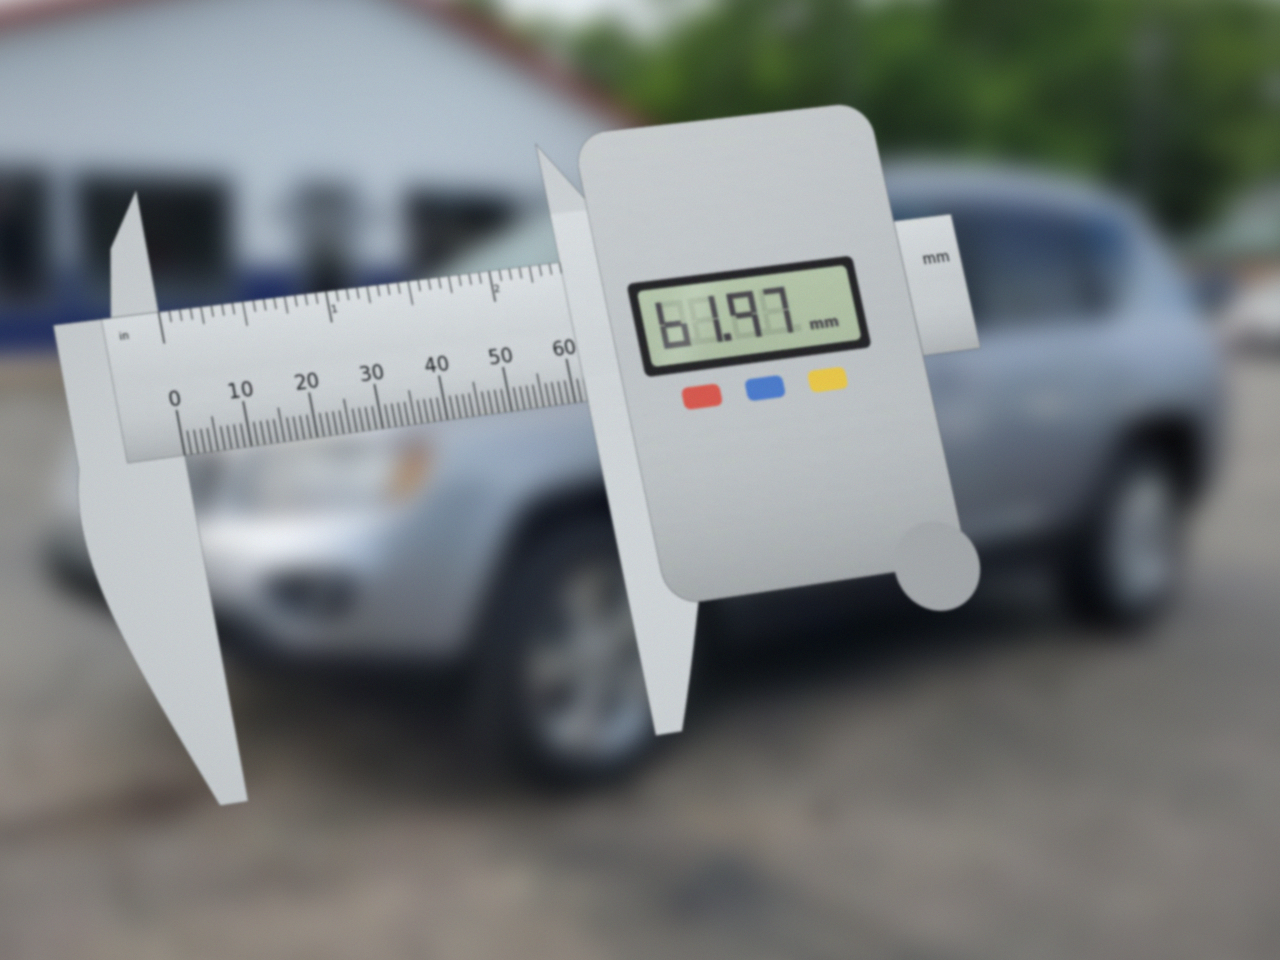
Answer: 61.97 mm
